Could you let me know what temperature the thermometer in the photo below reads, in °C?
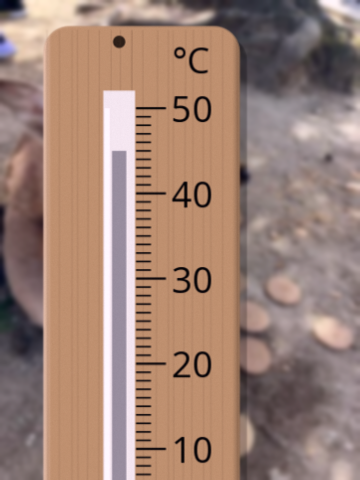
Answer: 45 °C
